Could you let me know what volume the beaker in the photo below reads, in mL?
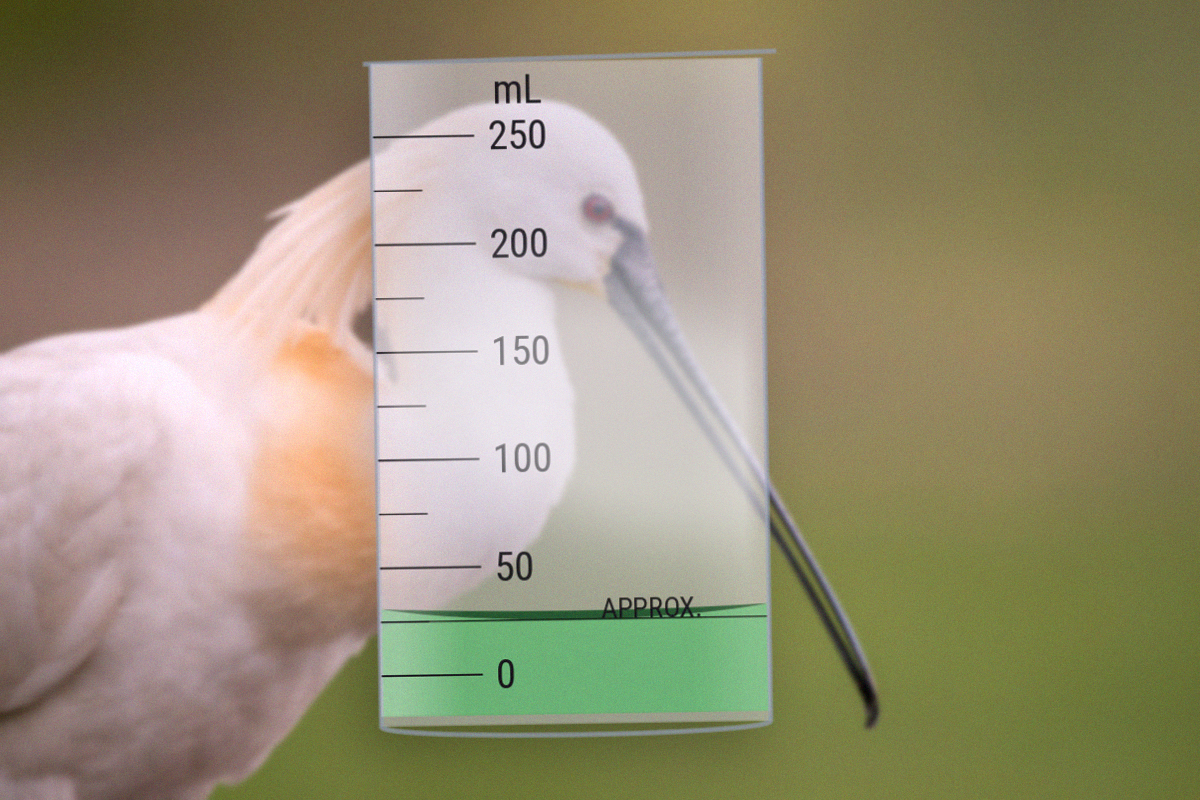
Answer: 25 mL
